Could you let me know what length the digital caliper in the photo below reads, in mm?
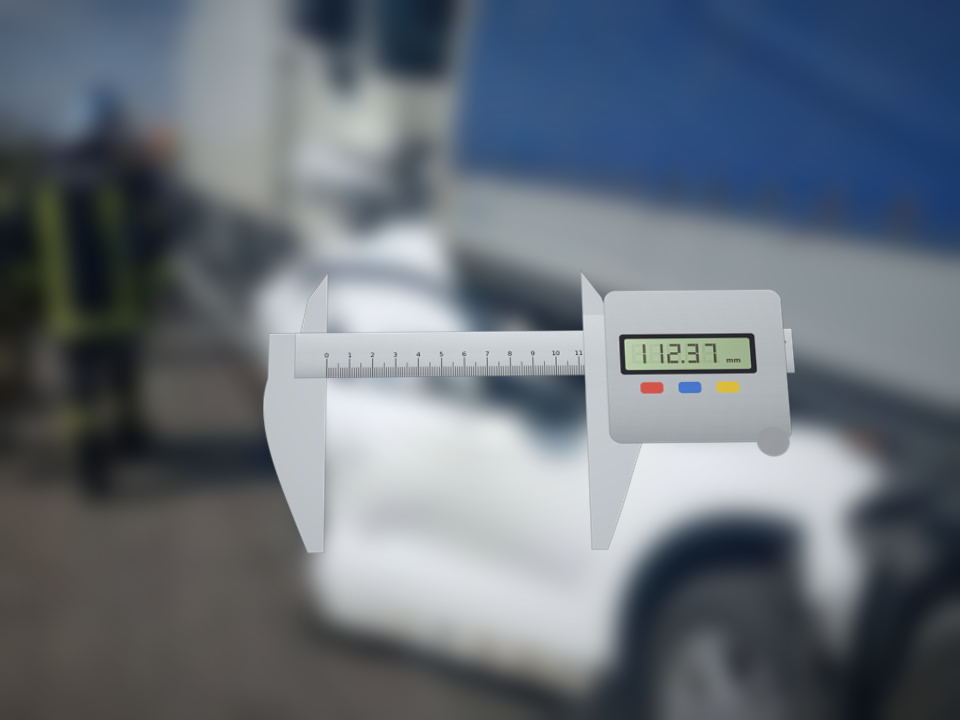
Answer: 112.37 mm
